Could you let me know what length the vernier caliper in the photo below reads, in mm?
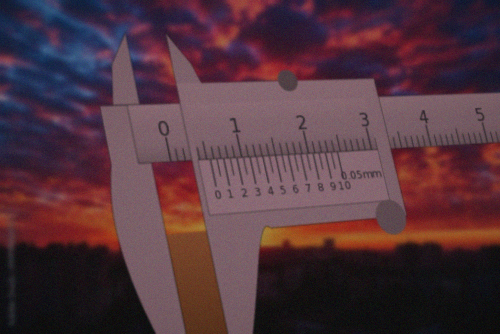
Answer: 5.5 mm
